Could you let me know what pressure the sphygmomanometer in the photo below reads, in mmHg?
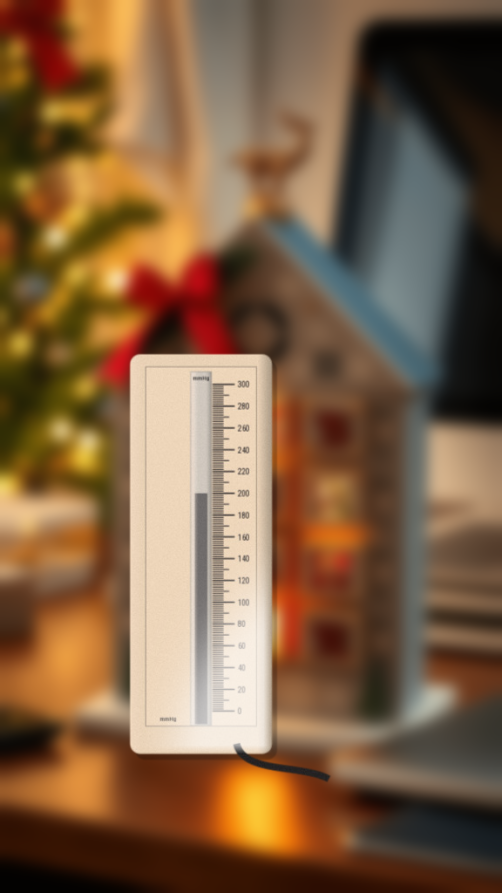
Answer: 200 mmHg
